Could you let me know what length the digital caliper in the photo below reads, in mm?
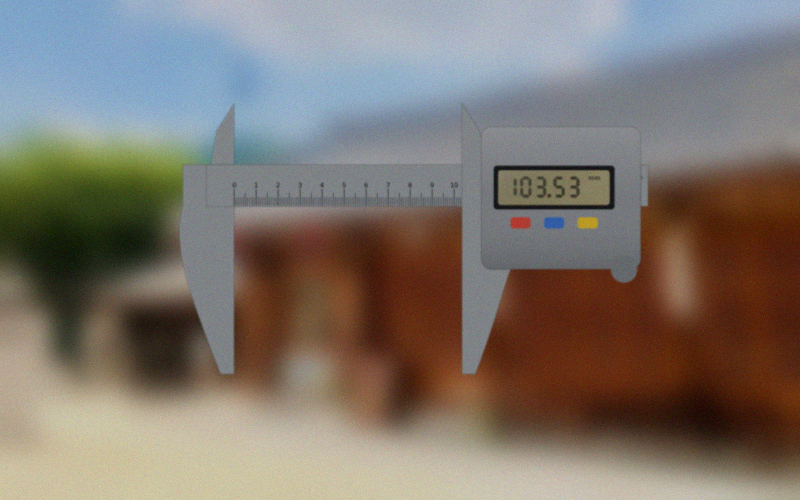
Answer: 103.53 mm
